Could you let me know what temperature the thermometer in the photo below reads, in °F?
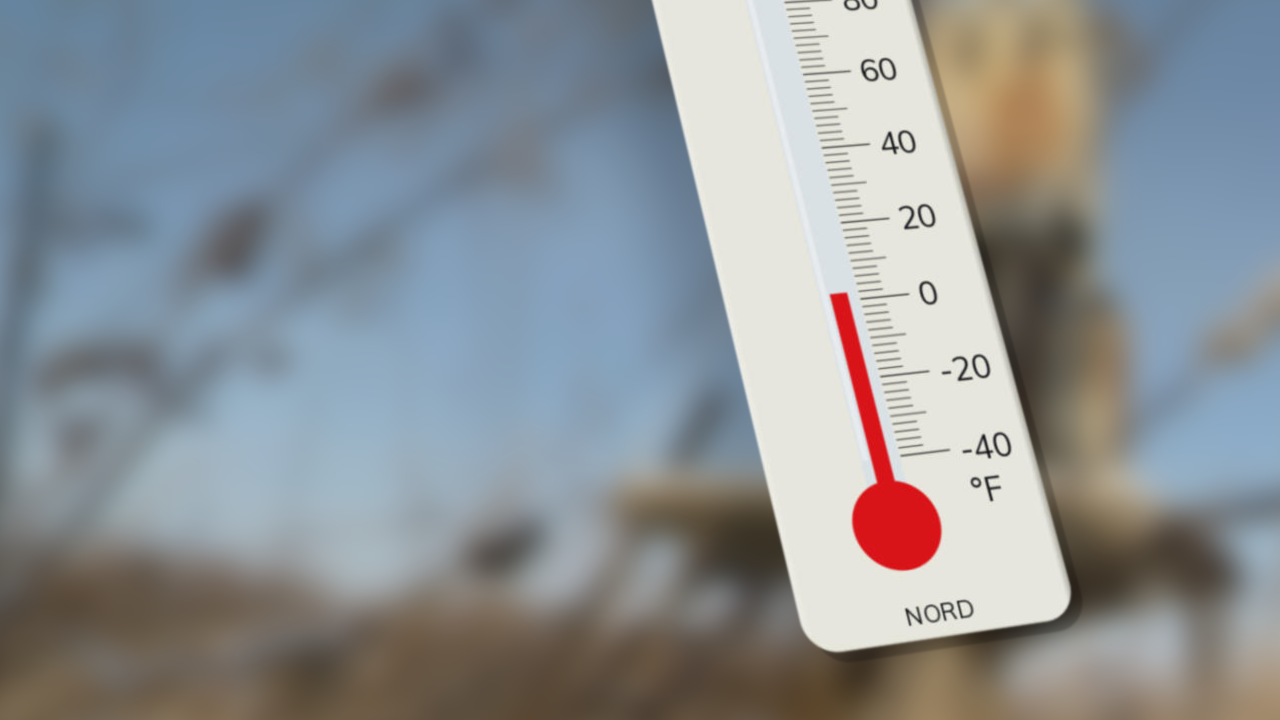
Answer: 2 °F
